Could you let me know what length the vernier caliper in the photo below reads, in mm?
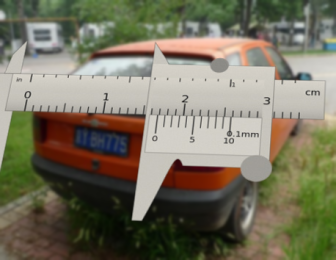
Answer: 16.8 mm
